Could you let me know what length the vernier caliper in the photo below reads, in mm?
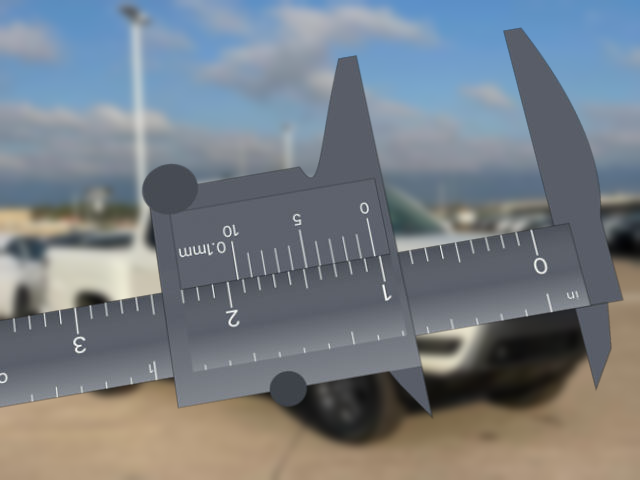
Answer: 10.3 mm
